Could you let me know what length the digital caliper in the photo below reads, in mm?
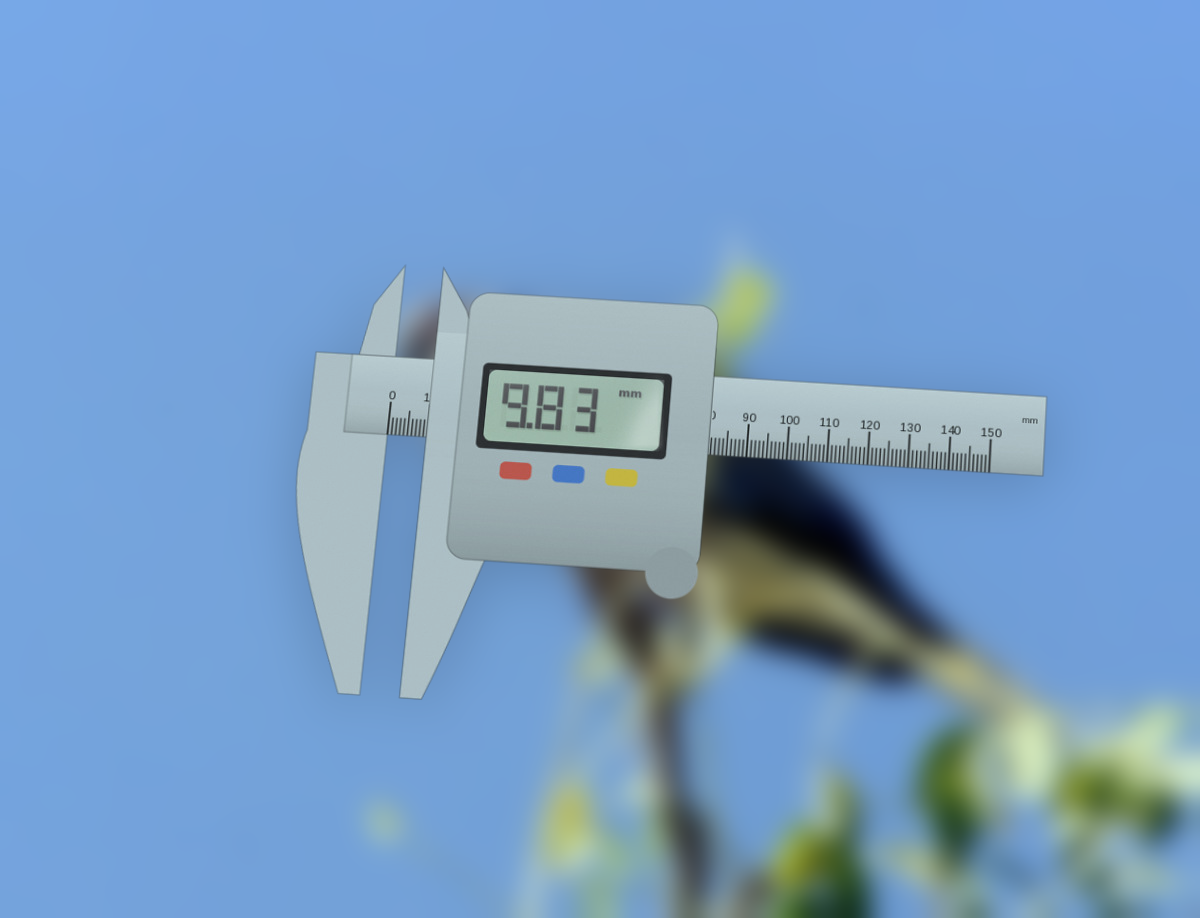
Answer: 9.83 mm
